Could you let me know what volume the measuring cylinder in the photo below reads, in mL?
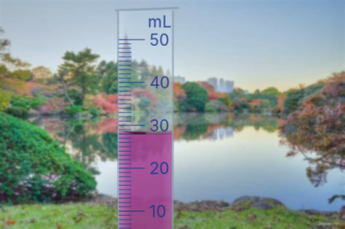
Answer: 28 mL
